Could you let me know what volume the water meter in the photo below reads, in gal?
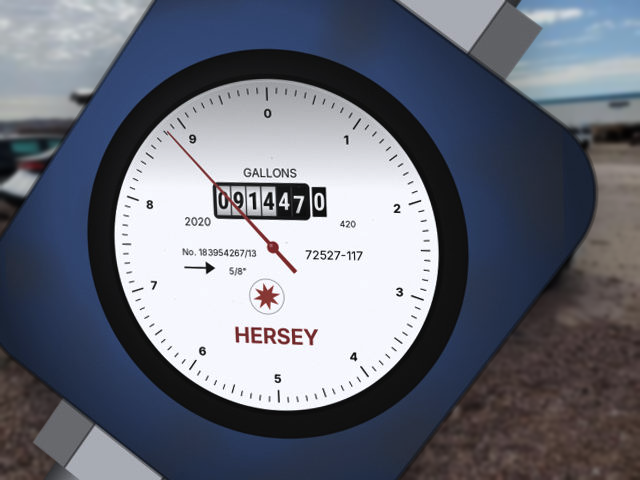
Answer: 914468.8 gal
